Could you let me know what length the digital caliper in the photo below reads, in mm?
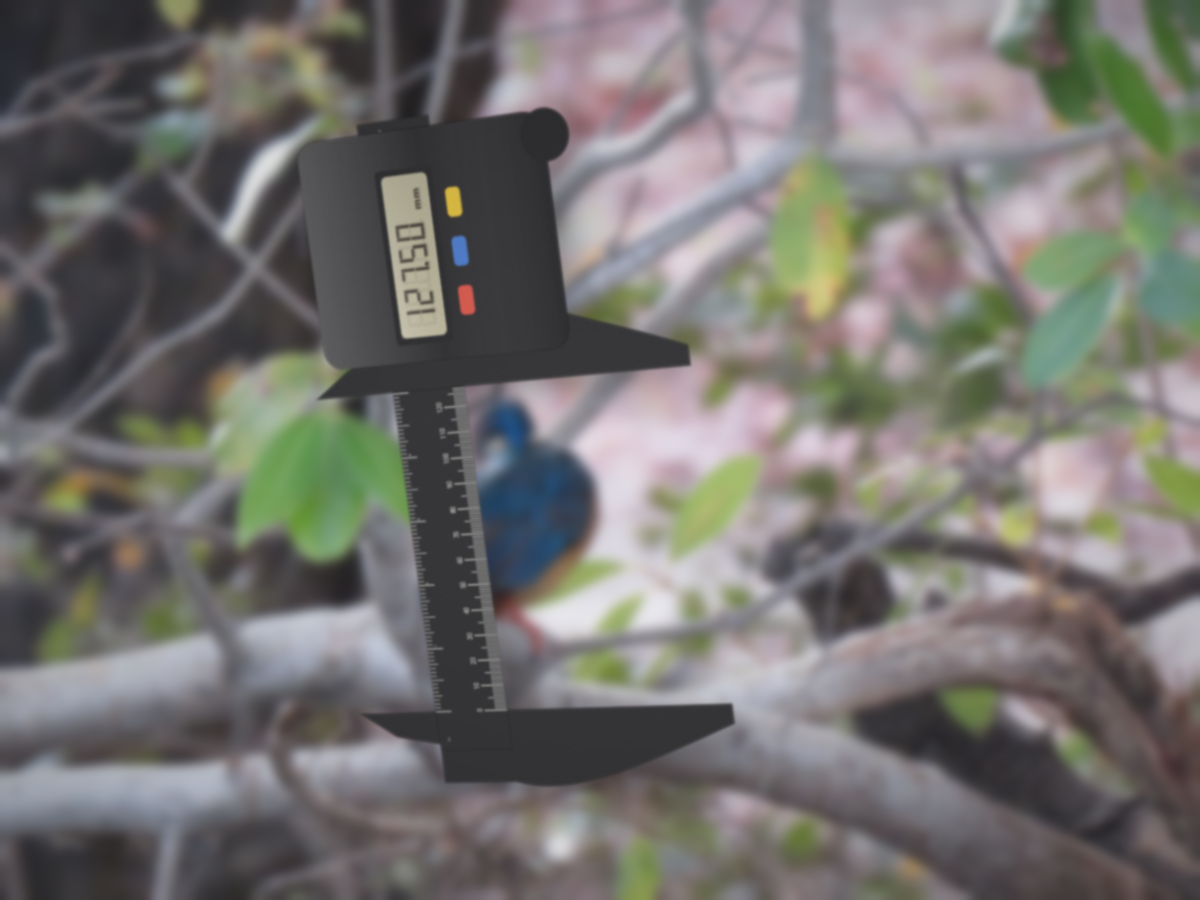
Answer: 127.50 mm
